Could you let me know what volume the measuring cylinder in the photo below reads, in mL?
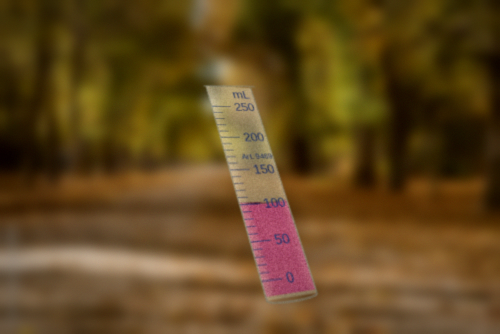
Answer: 100 mL
